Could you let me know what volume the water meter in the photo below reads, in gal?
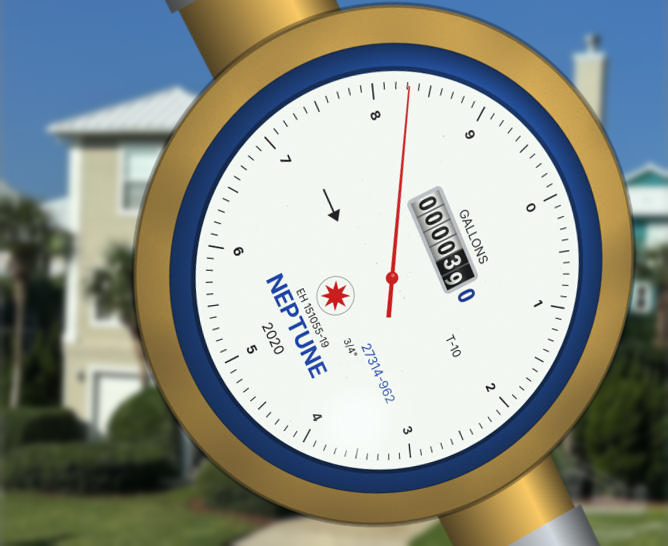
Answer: 388.3 gal
